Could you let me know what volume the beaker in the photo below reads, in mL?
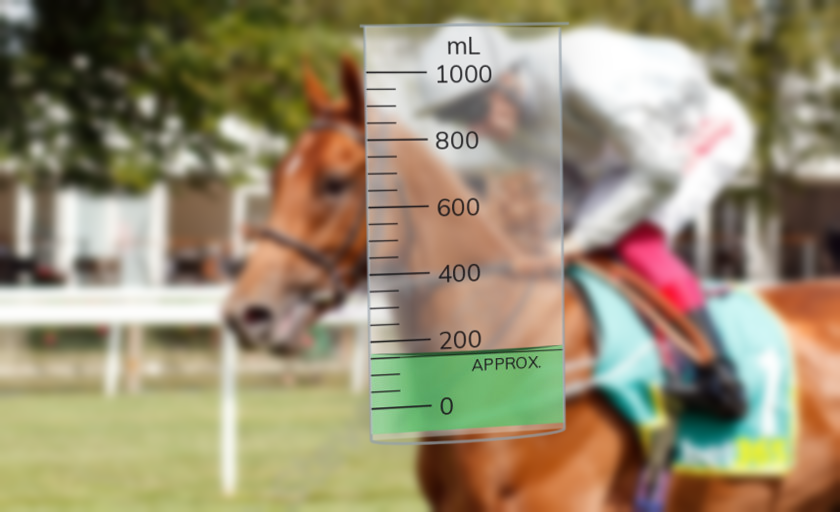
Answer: 150 mL
